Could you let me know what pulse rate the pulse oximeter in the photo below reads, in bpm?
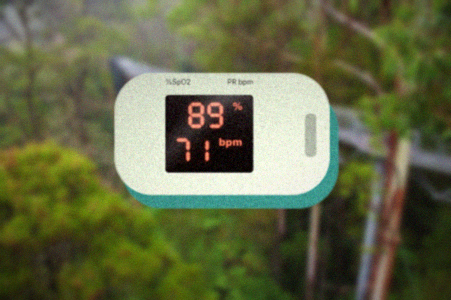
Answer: 71 bpm
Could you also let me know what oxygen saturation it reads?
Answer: 89 %
